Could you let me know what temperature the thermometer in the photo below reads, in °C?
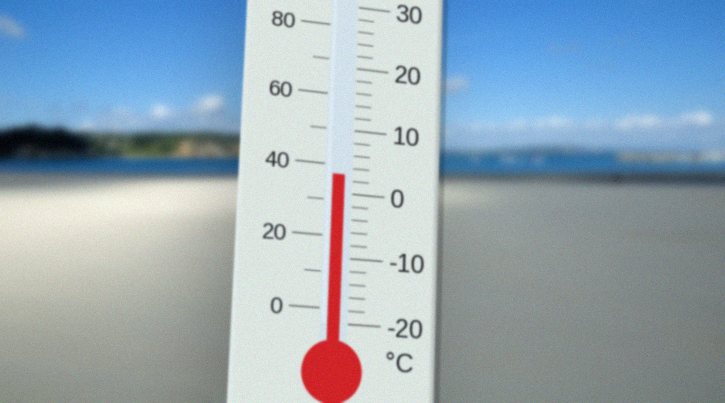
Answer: 3 °C
